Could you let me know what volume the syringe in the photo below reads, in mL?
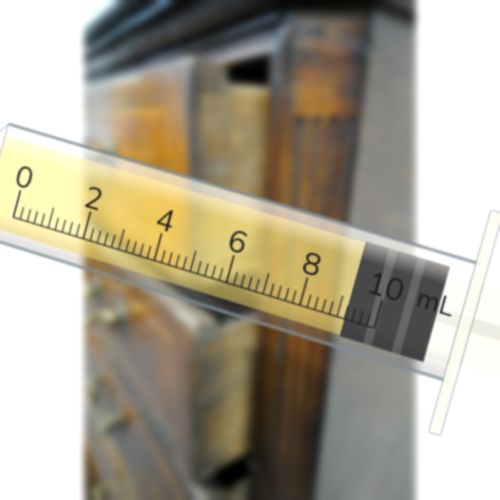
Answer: 9.2 mL
